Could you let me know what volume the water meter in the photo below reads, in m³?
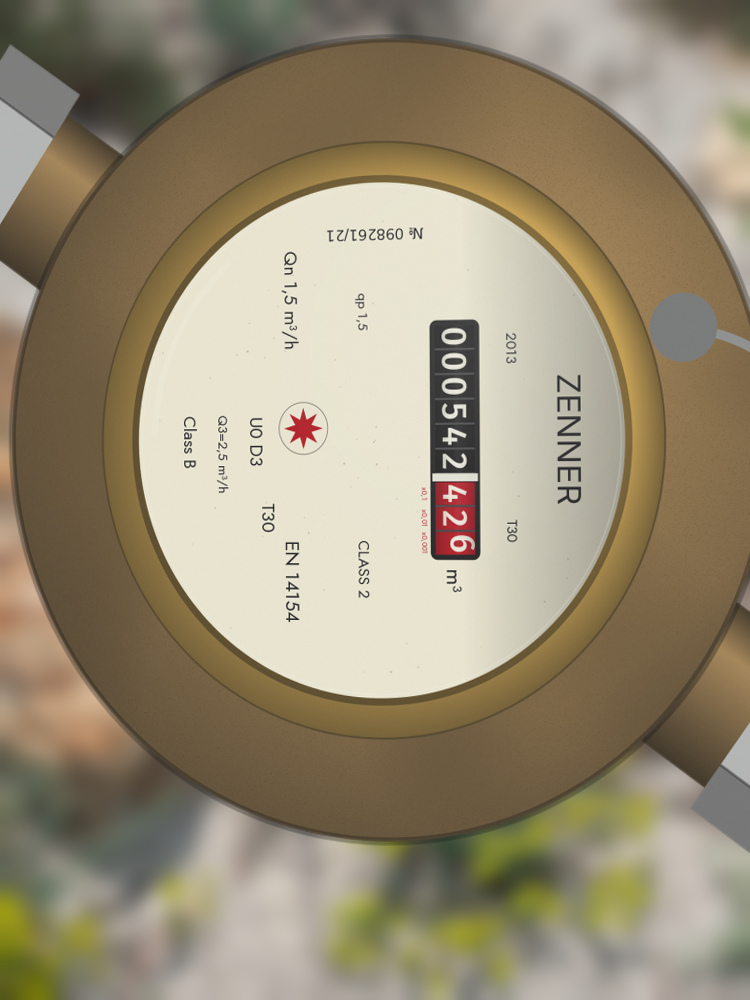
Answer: 542.426 m³
